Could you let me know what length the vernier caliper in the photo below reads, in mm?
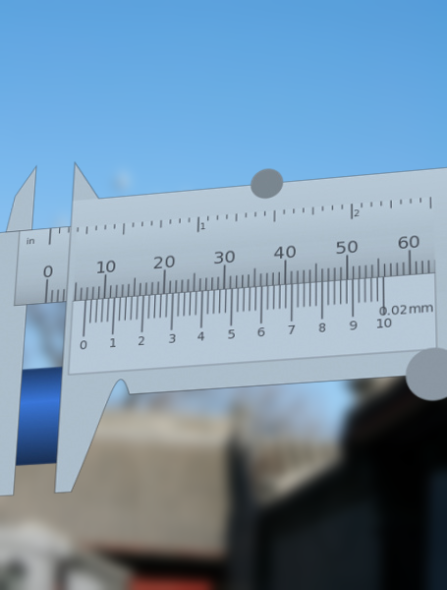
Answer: 6.8 mm
